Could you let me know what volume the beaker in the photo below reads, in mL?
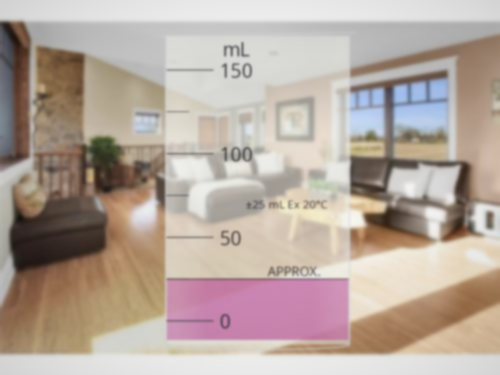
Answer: 25 mL
